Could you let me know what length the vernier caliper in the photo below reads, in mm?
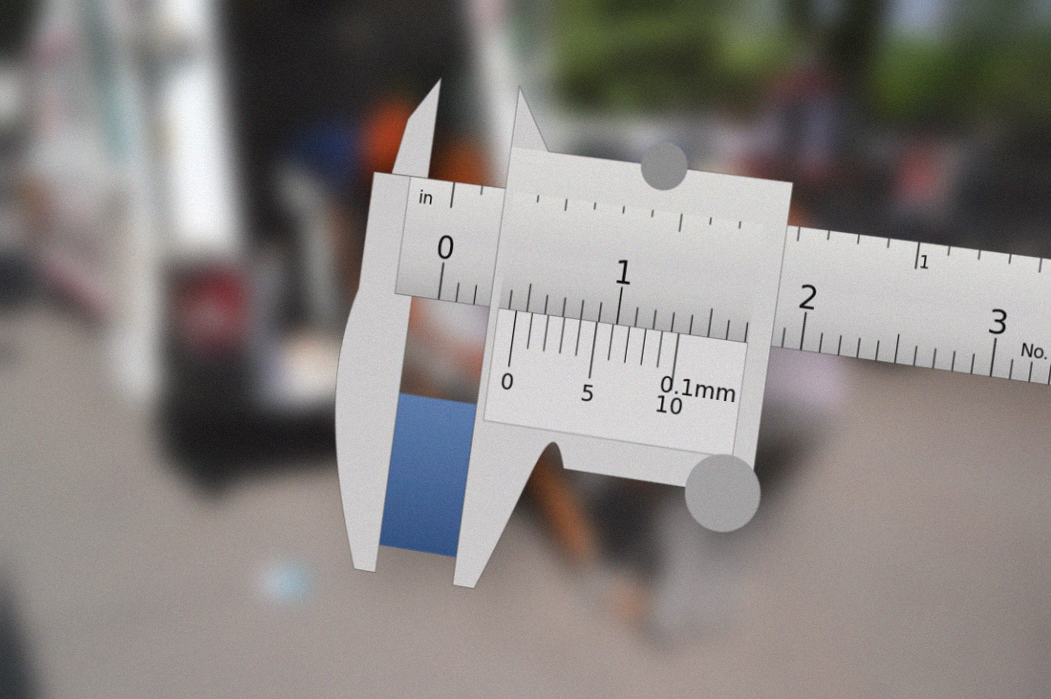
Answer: 4.4 mm
